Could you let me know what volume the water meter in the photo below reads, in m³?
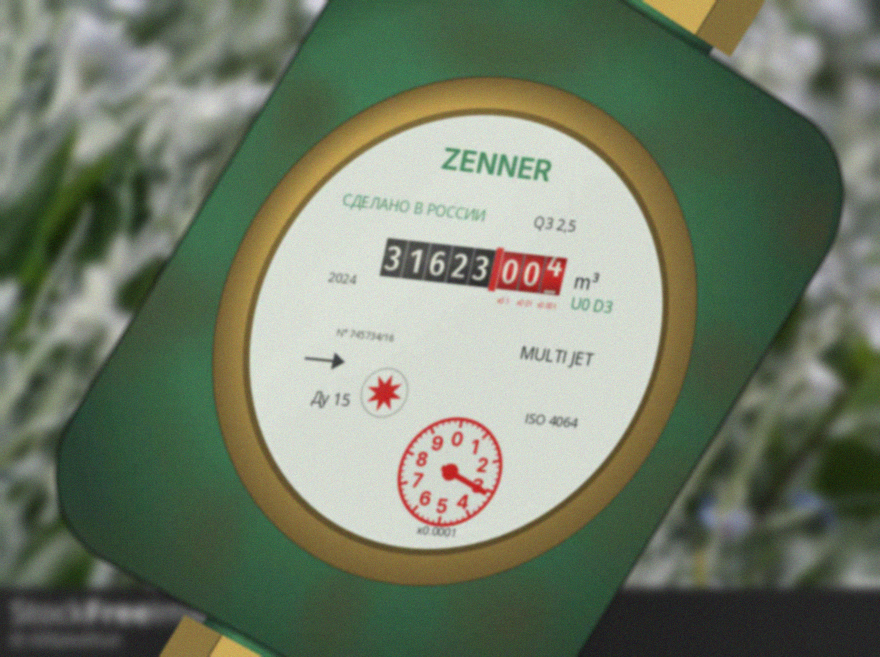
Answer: 31623.0043 m³
